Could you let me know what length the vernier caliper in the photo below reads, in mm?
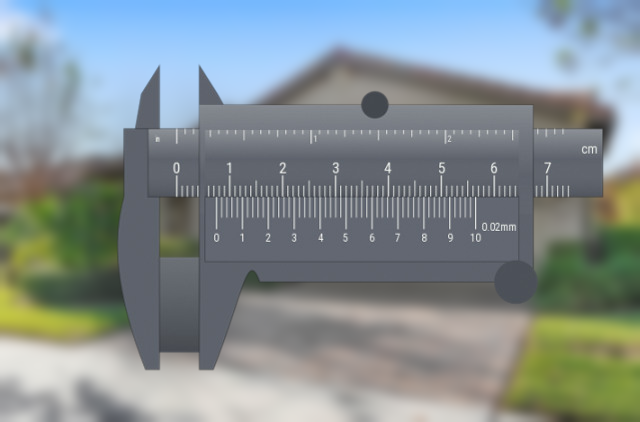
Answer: 7.5 mm
